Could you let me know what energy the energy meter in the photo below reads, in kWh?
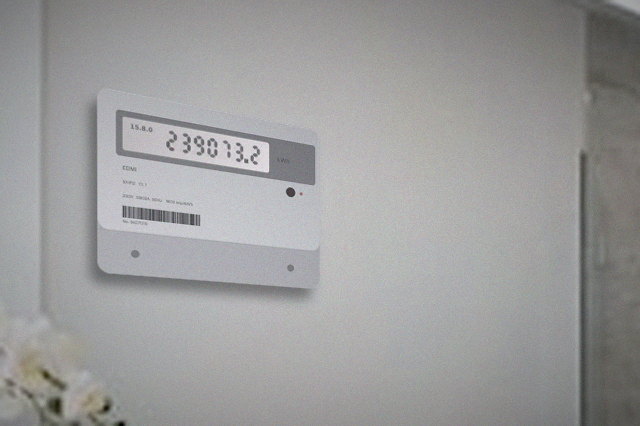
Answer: 239073.2 kWh
